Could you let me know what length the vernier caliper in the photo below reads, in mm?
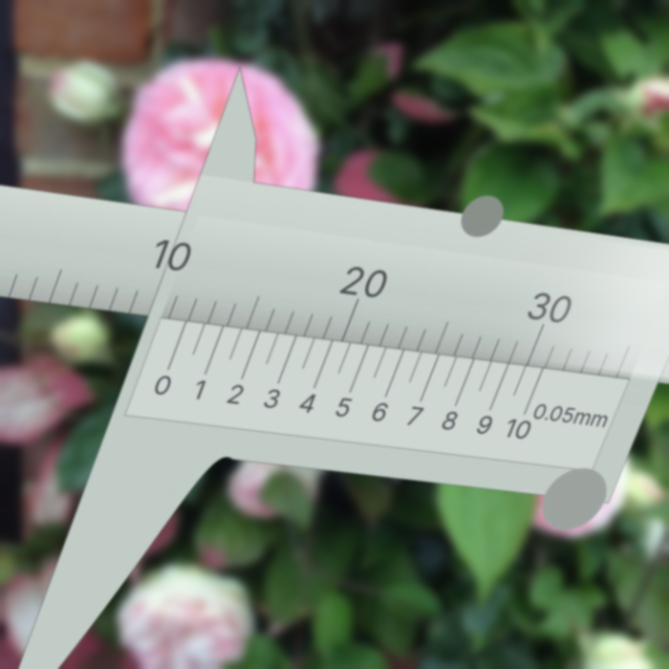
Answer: 11.9 mm
